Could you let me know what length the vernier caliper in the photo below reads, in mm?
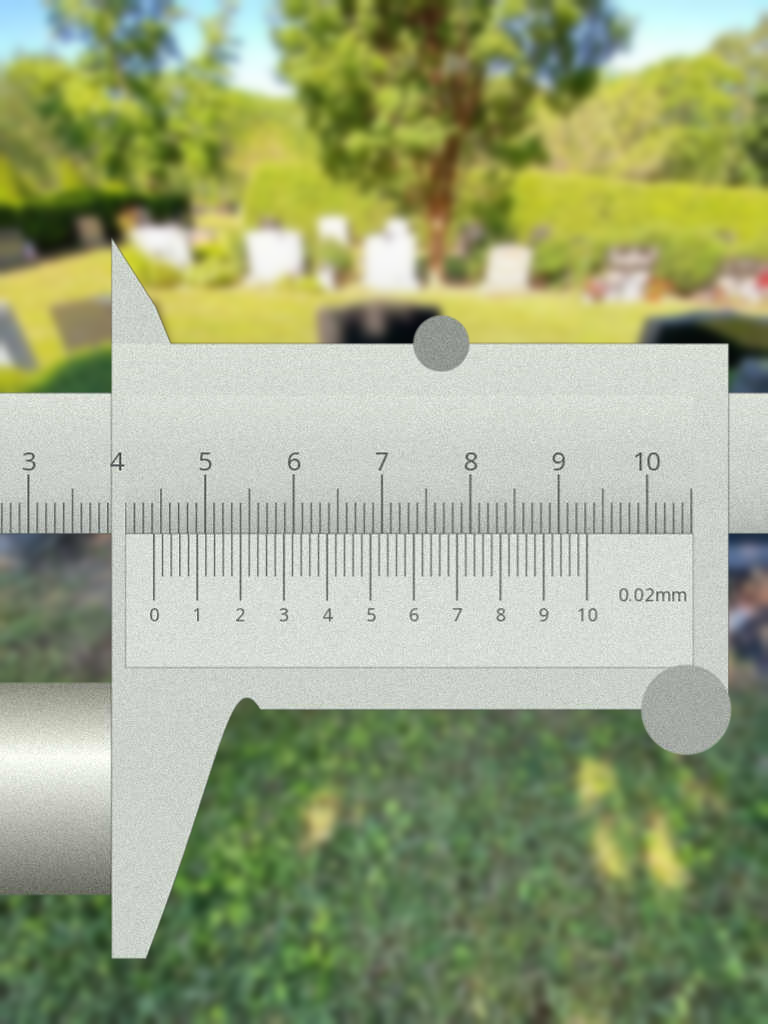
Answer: 44.2 mm
